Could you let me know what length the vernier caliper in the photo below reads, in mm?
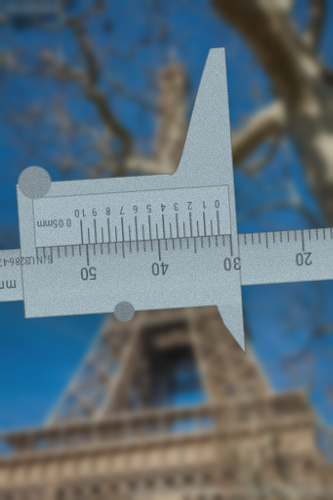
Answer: 31.6 mm
